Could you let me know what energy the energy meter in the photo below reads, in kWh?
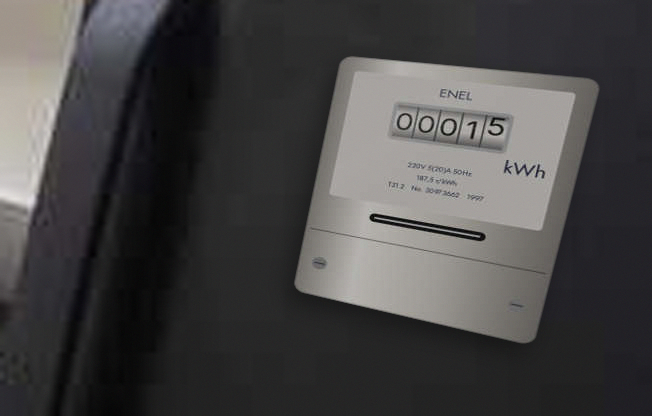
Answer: 15 kWh
